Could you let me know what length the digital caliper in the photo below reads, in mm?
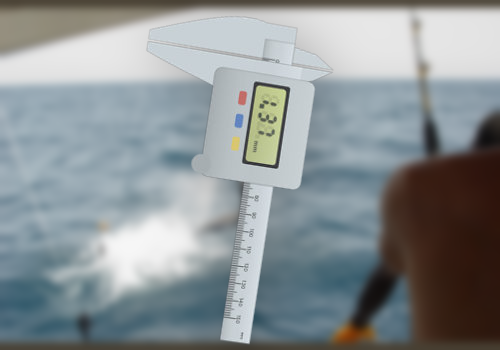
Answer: 1.37 mm
